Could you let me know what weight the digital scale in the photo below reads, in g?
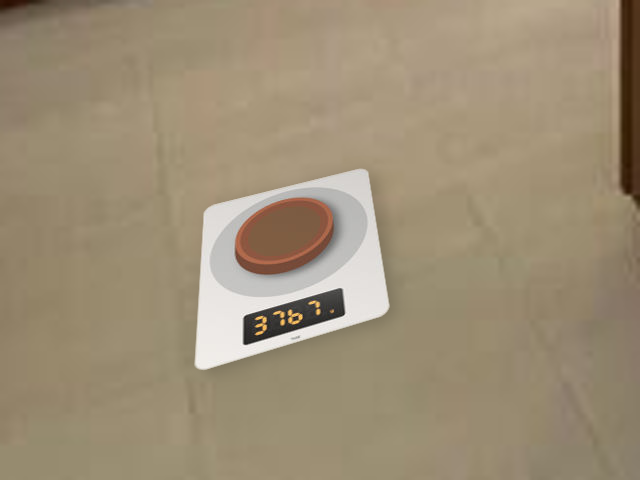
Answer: 3767 g
